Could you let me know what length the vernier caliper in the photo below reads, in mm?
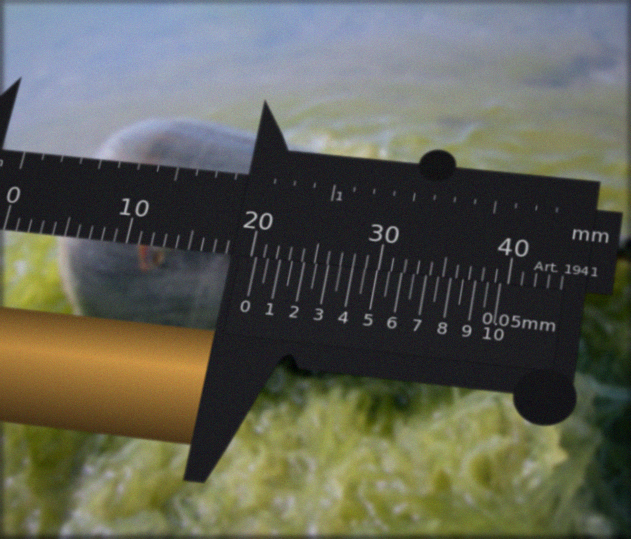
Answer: 20.4 mm
